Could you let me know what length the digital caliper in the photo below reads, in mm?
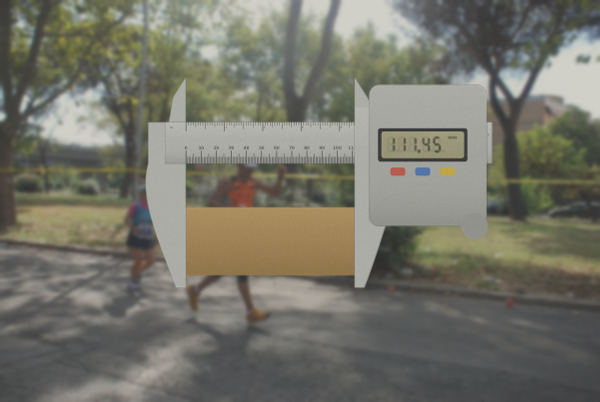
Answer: 111.45 mm
